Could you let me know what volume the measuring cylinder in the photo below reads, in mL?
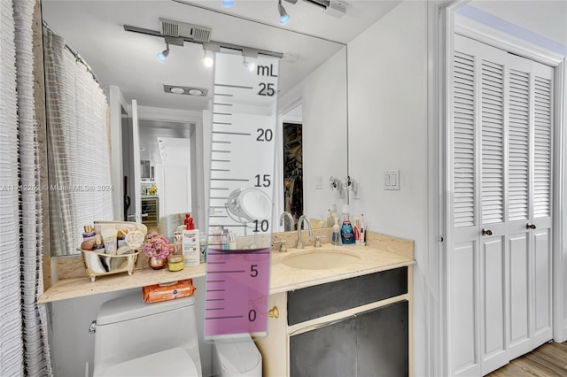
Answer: 7 mL
